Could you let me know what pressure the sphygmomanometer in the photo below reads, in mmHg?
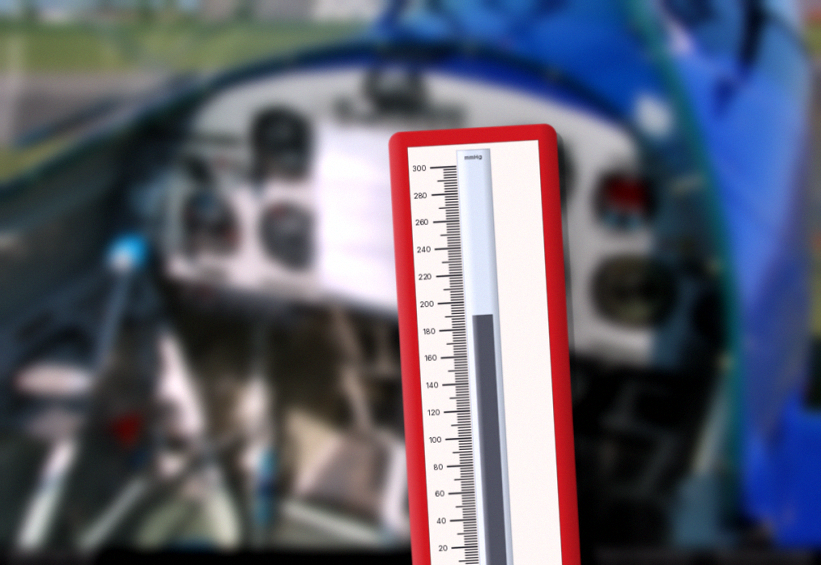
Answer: 190 mmHg
